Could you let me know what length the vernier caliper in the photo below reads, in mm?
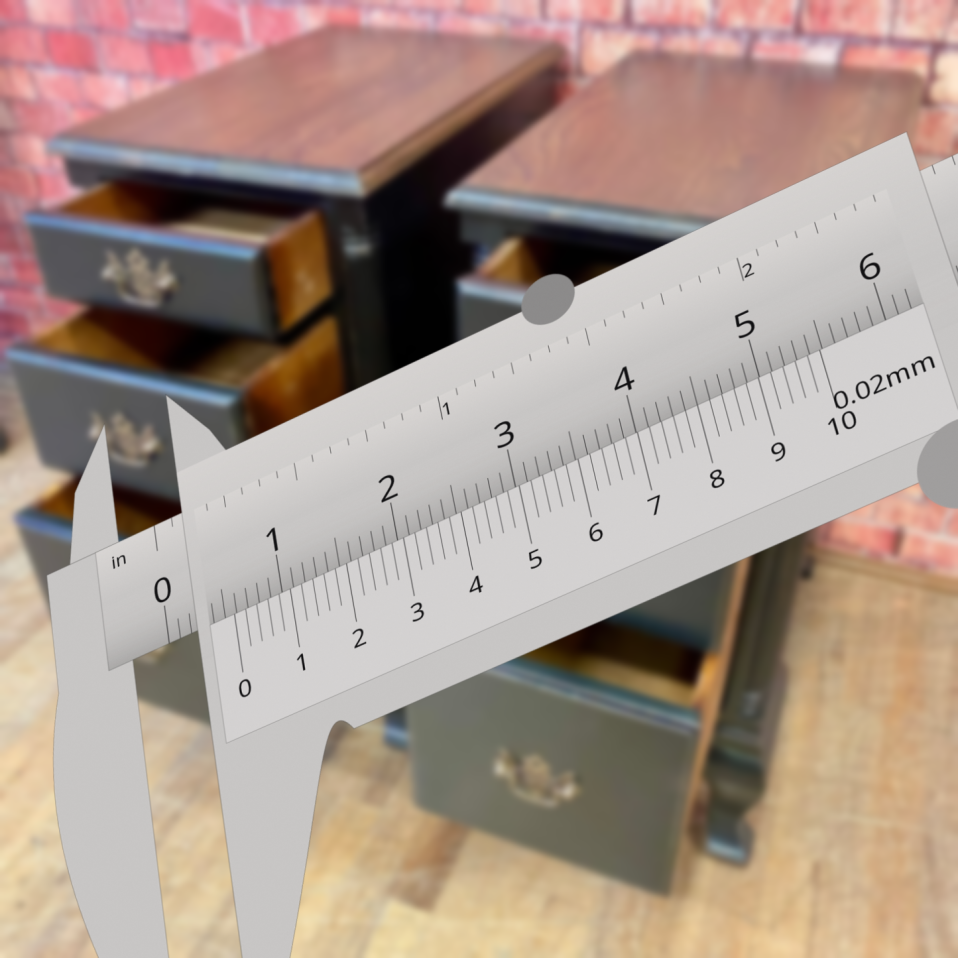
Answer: 5.8 mm
